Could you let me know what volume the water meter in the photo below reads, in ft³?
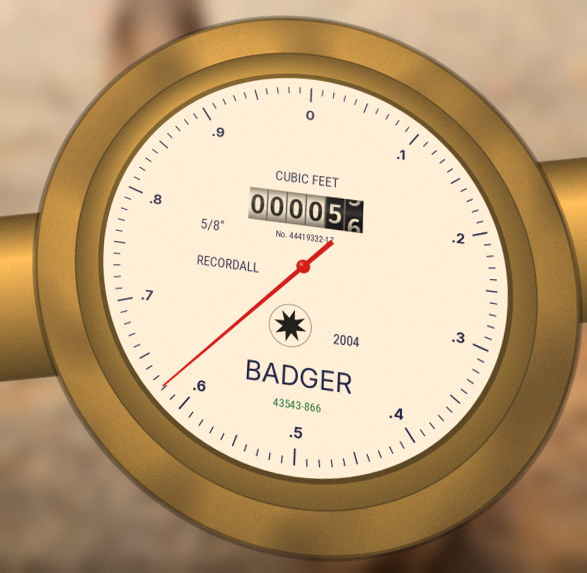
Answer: 55.62 ft³
